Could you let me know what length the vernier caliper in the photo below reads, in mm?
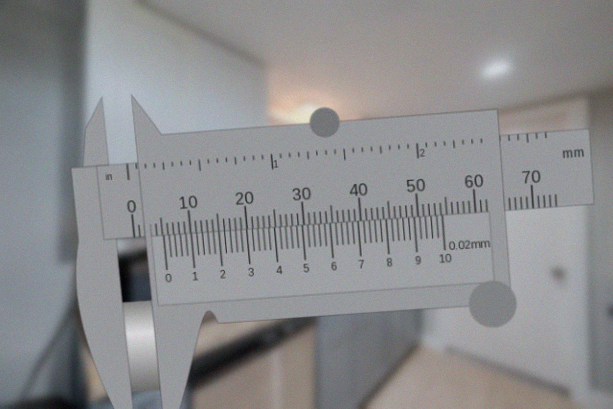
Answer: 5.2 mm
